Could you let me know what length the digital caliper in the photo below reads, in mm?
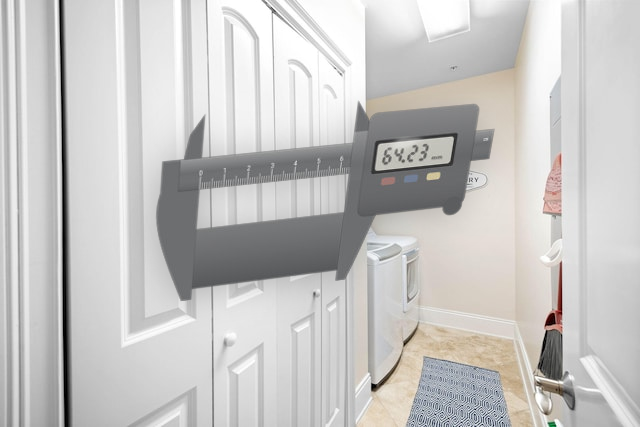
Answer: 64.23 mm
